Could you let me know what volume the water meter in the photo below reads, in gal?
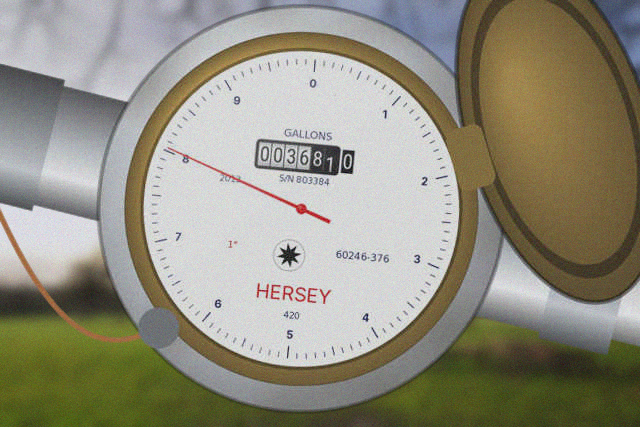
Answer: 36808.0 gal
